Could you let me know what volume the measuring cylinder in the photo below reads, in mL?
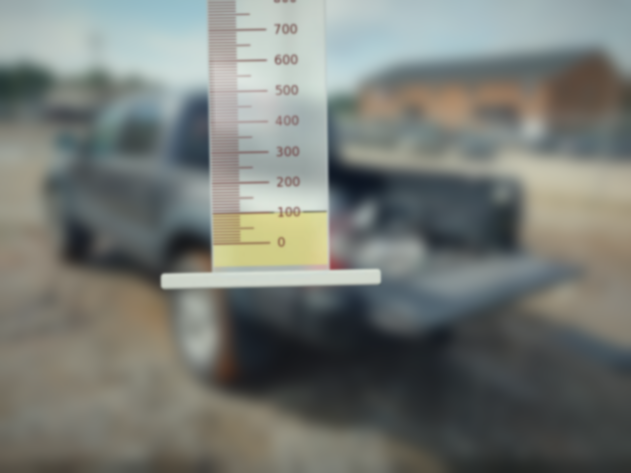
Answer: 100 mL
